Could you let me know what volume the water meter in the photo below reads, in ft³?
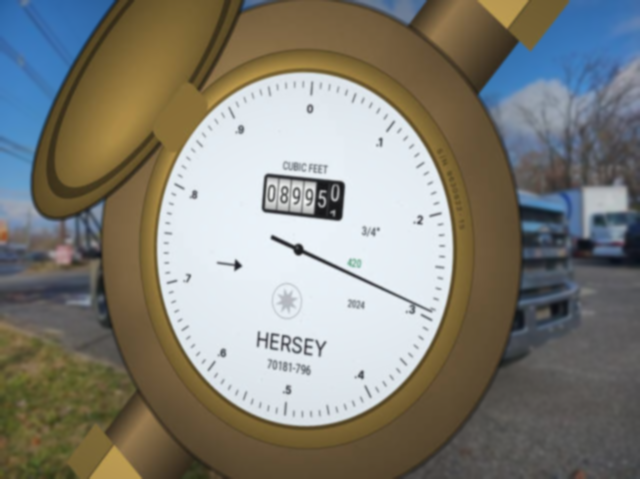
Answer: 89950.29 ft³
